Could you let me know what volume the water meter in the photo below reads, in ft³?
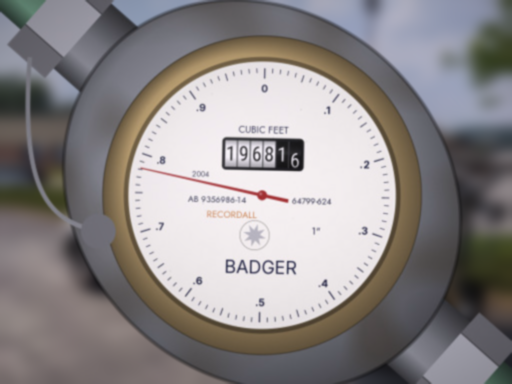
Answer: 196815.78 ft³
